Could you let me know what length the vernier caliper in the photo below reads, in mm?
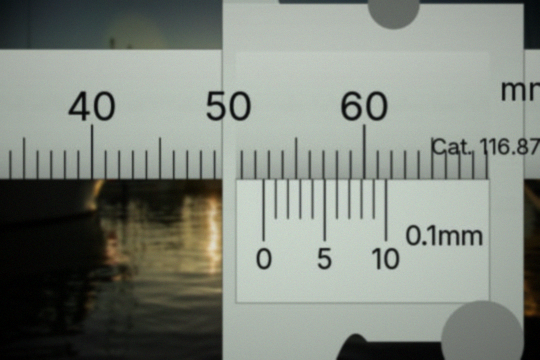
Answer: 52.6 mm
